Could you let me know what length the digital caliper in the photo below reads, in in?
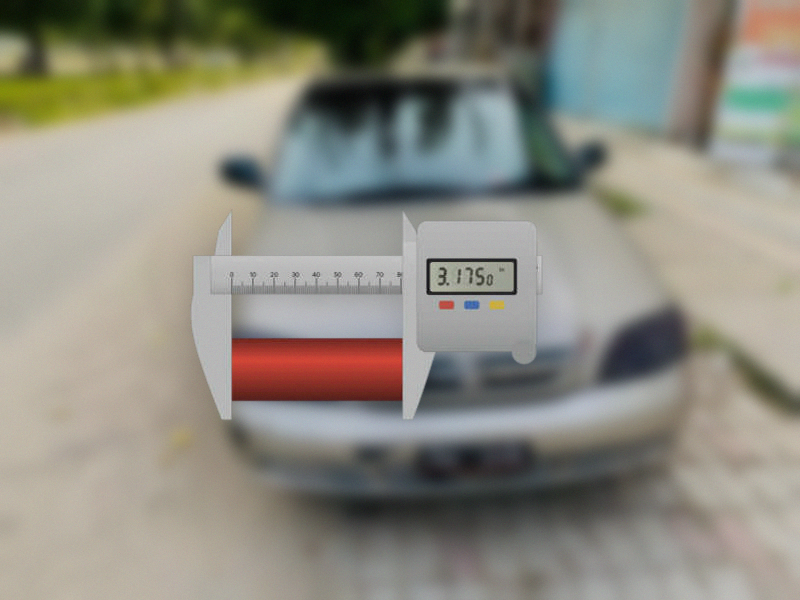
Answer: 3.1750 in
